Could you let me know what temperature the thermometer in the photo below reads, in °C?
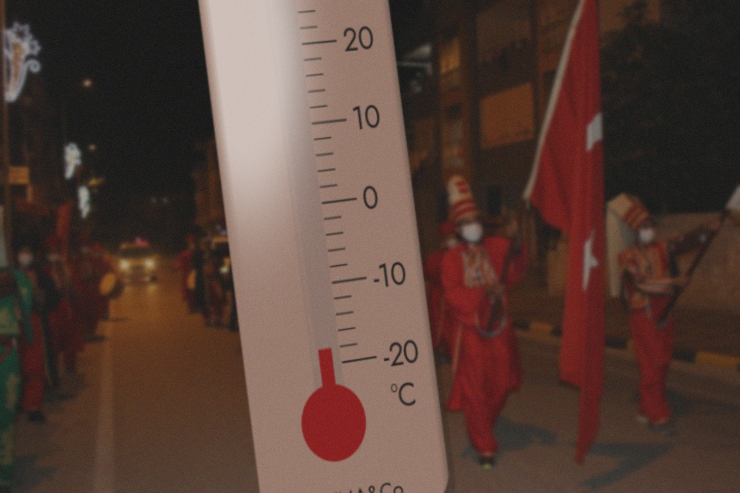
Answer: -18 °C
